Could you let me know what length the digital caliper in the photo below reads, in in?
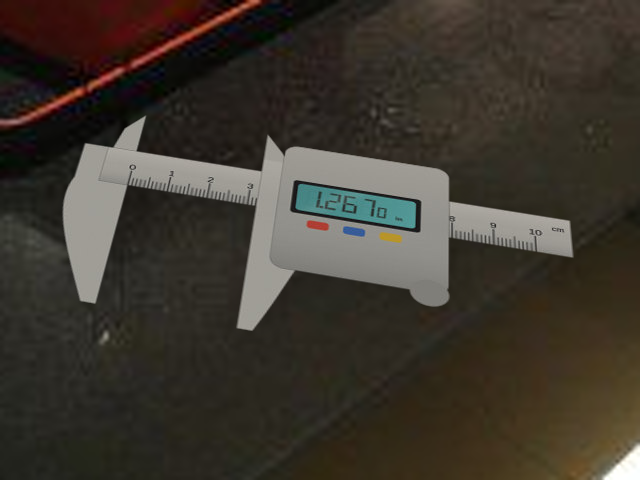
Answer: 1.2670 in
